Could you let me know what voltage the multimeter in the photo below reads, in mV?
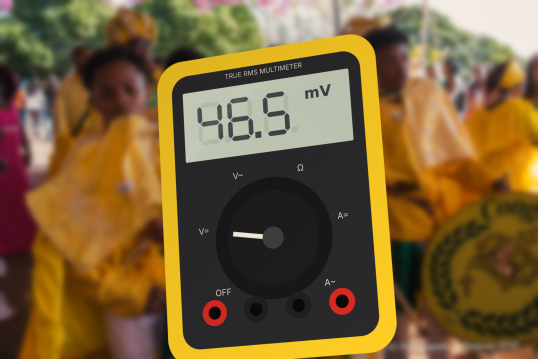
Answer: 46.5 mV
